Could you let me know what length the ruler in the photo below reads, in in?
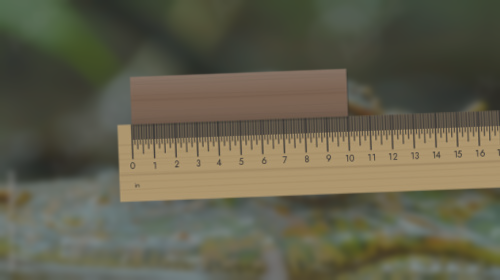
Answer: 10 in
